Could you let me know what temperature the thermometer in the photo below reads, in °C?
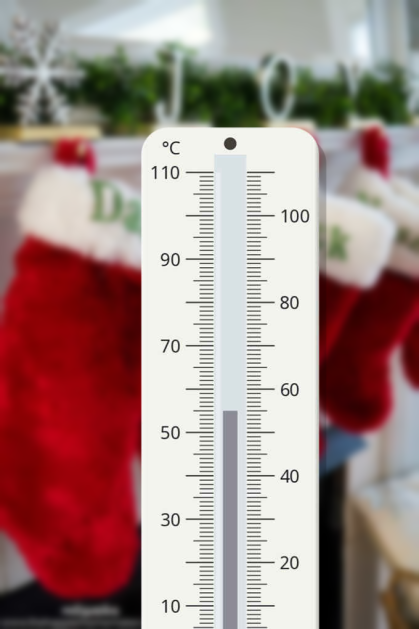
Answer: 55 °C
